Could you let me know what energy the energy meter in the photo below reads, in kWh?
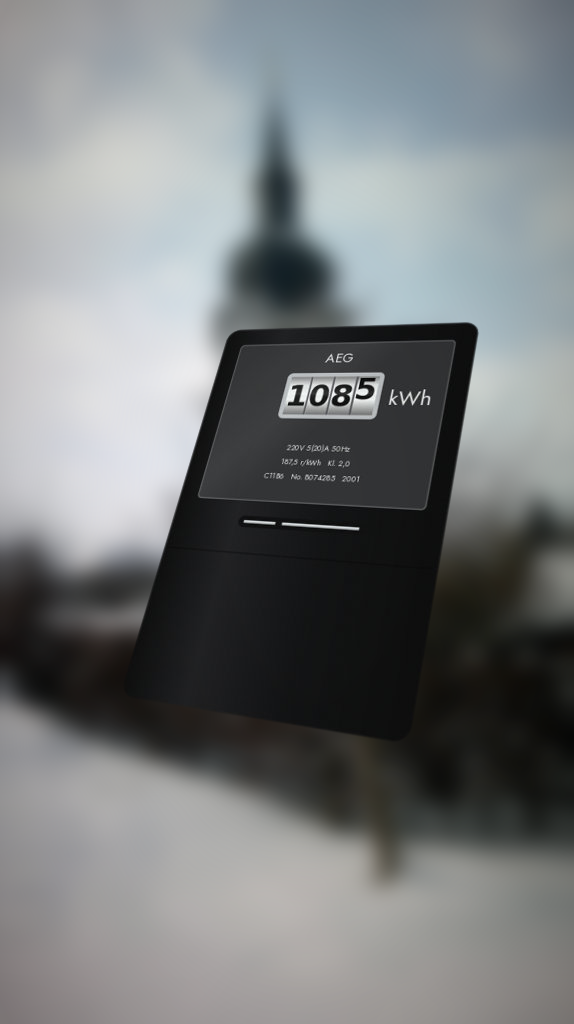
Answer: 1085 kWh
